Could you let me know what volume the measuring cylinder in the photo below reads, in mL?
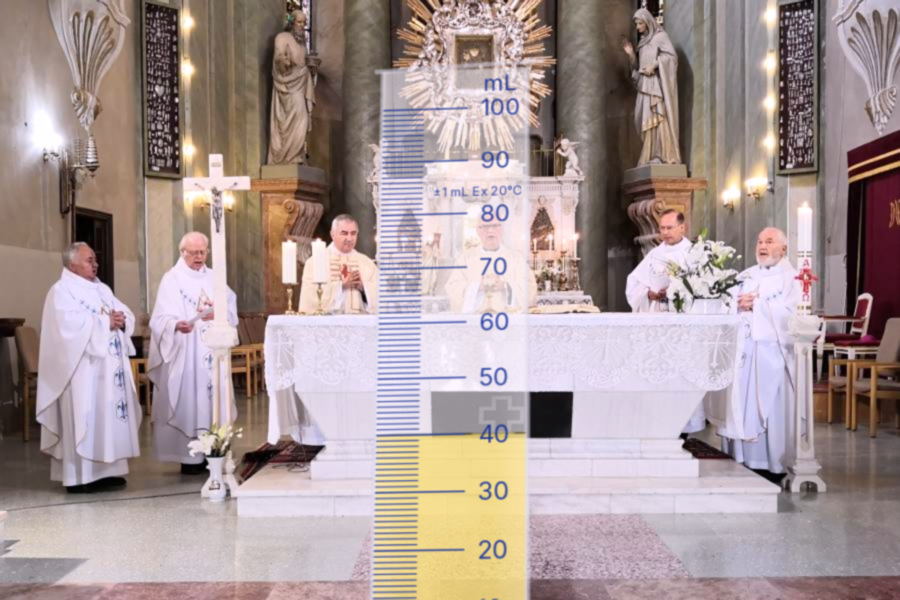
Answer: 40 mL
